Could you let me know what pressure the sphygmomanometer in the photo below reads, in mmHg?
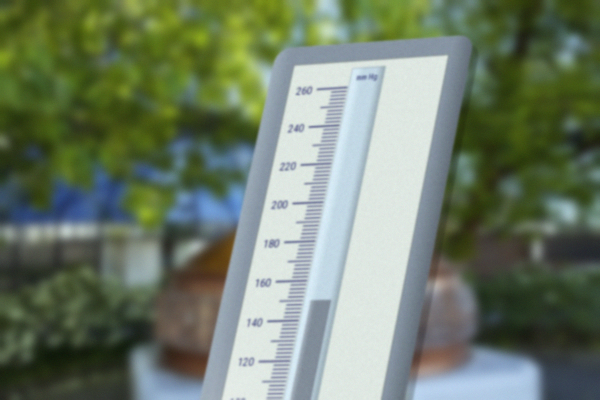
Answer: 150 mmHg
